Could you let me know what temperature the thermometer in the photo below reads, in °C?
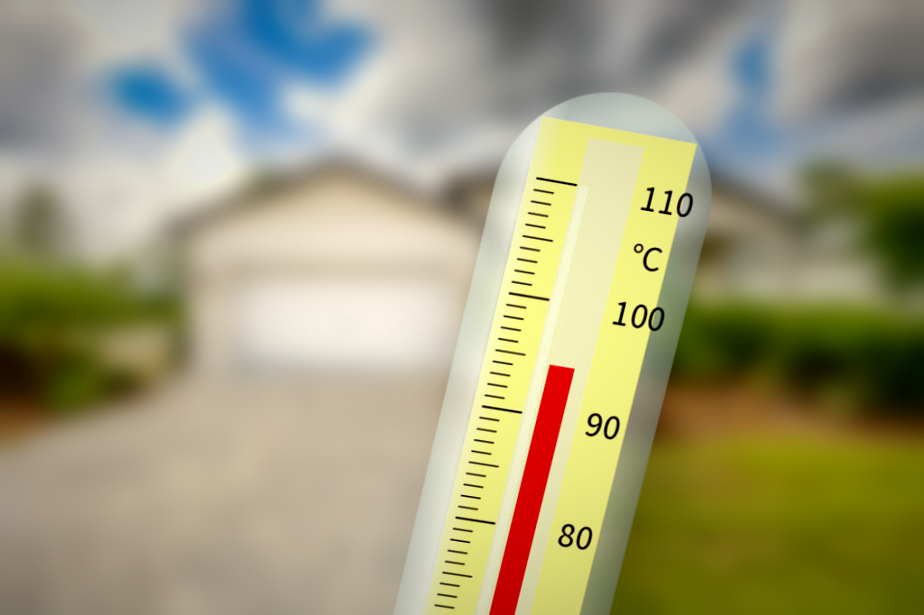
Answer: 94.5 °C
